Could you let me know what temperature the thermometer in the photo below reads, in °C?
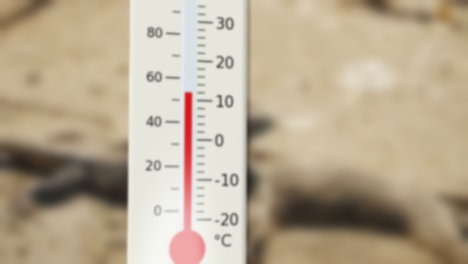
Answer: 12 °C
